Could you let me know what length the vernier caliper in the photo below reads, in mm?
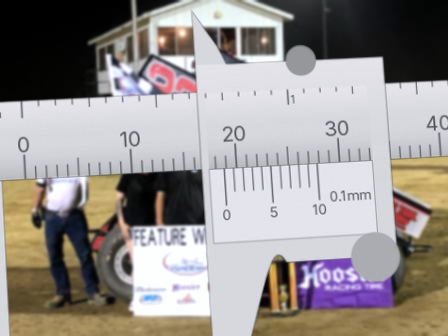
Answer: 18.8 mm
